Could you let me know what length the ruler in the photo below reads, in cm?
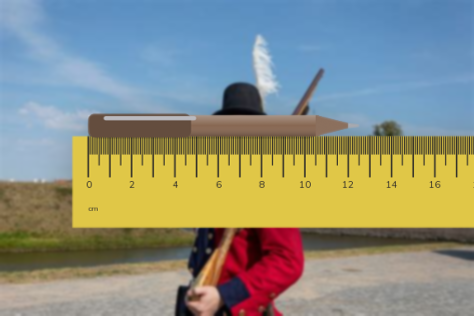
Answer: 12.5 cm
